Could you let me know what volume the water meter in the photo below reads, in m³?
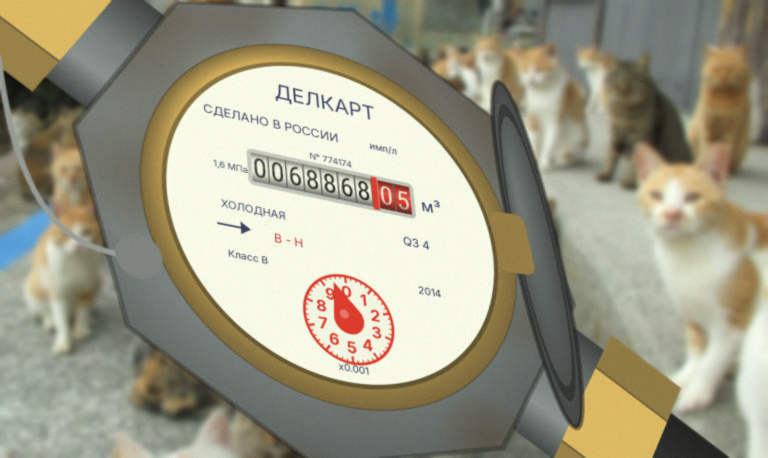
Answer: 68868.049 m³
